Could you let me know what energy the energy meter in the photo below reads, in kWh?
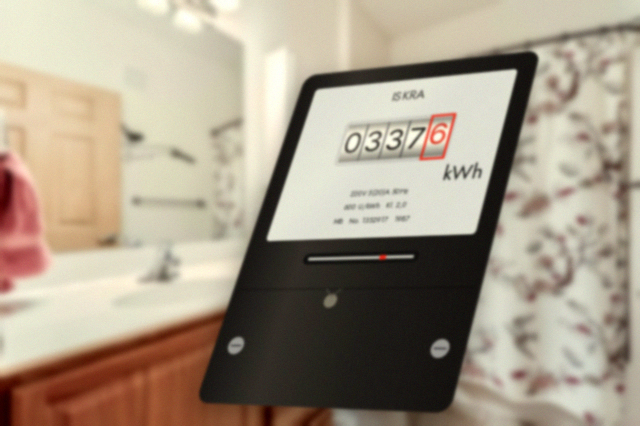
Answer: 337.6 kWh
